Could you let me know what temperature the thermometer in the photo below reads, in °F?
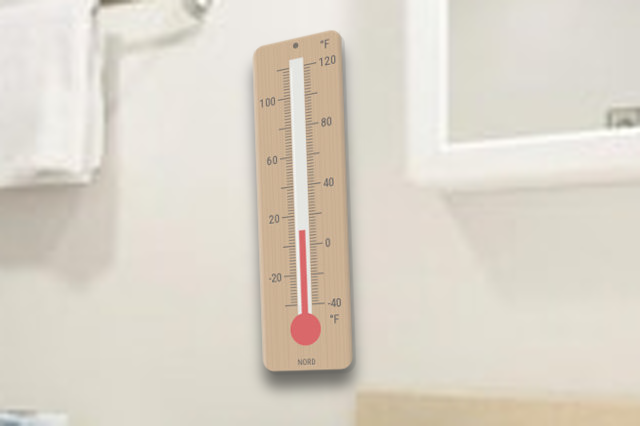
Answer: 10 °F
